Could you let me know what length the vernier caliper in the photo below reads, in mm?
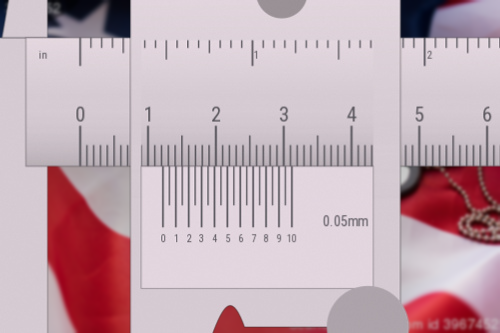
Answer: 12.2 mm
